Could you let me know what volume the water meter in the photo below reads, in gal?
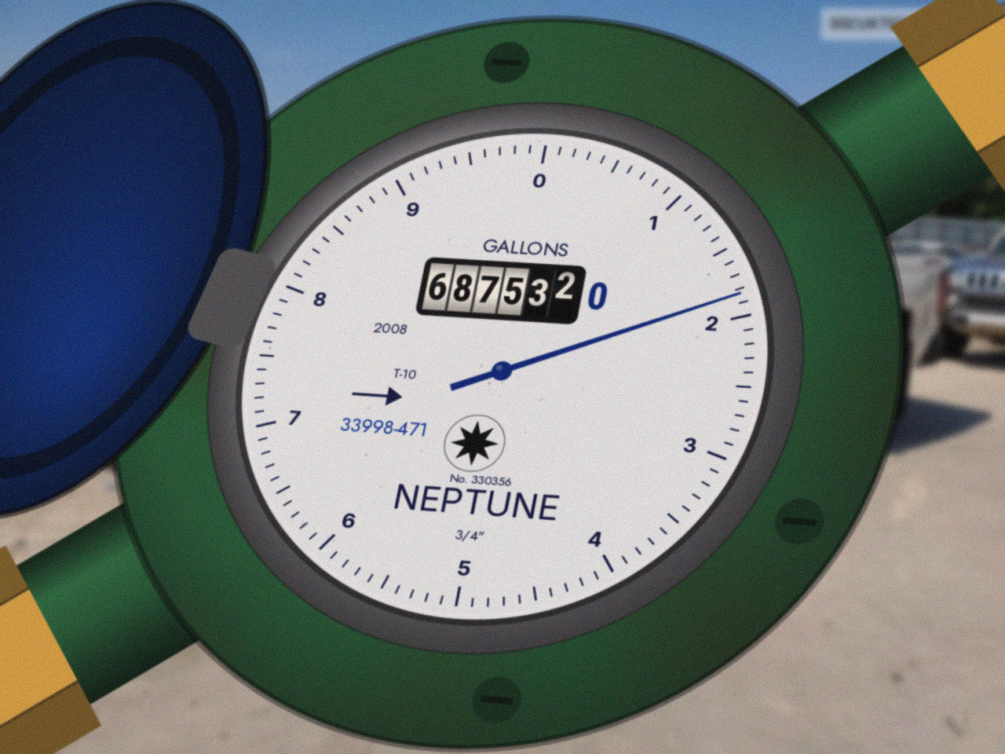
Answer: 6875321.8 gal
